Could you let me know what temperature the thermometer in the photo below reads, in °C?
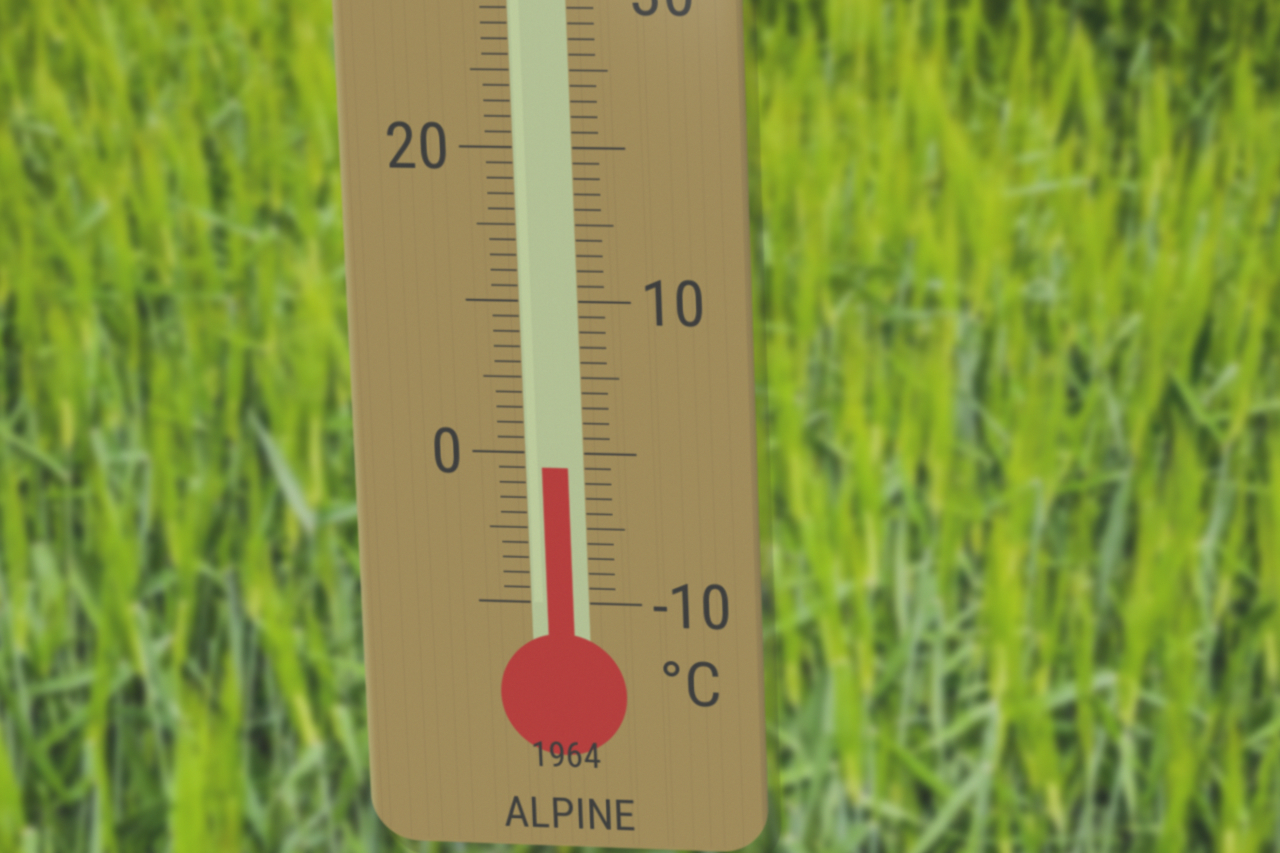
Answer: -1 °C
